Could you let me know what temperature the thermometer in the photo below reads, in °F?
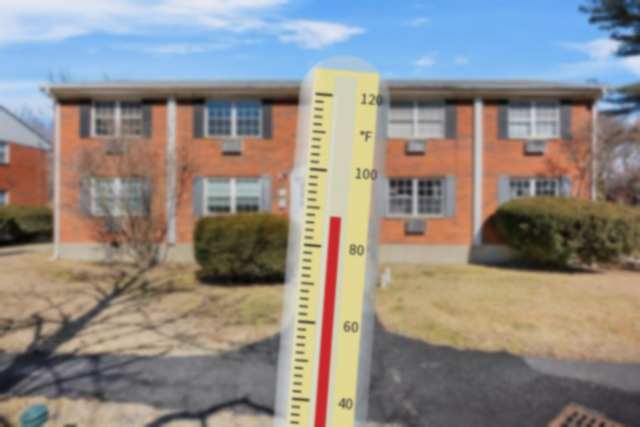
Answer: 88 °F
